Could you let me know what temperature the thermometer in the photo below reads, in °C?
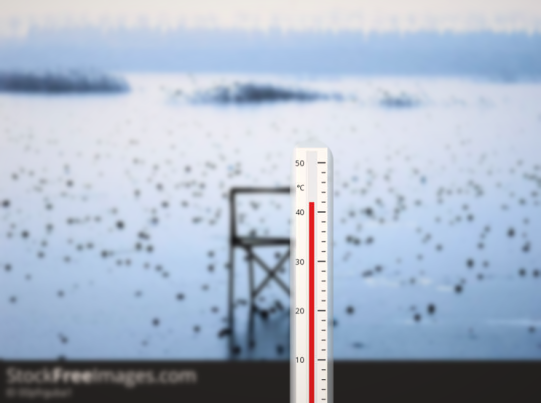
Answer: 42 °C
